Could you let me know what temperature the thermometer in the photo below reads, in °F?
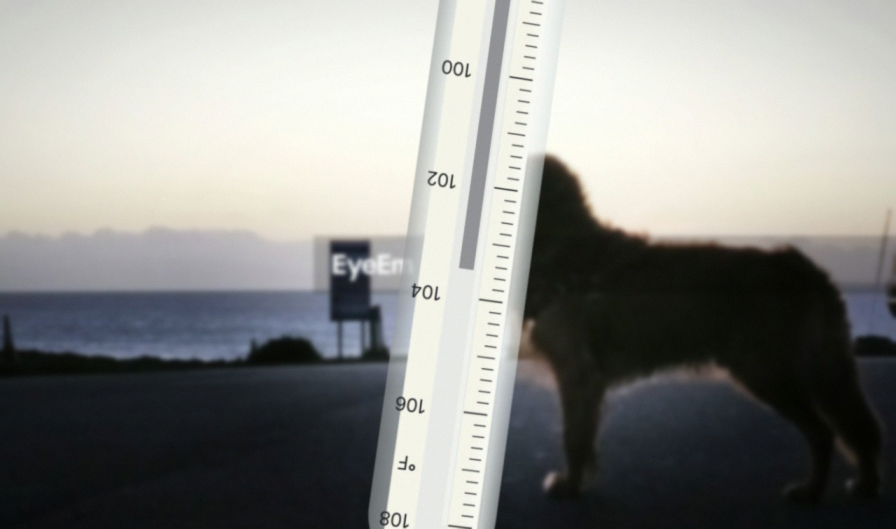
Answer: 103.5 °F
